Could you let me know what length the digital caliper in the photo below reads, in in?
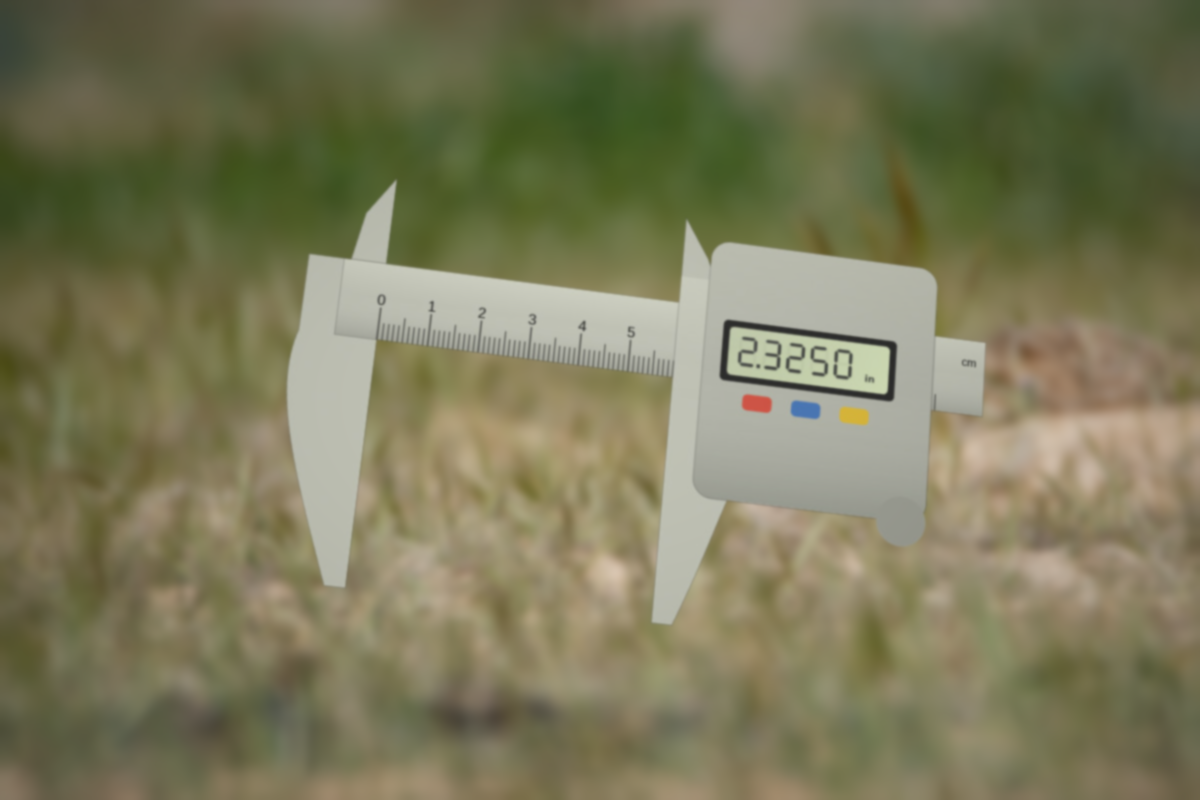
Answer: 2.3250 in
